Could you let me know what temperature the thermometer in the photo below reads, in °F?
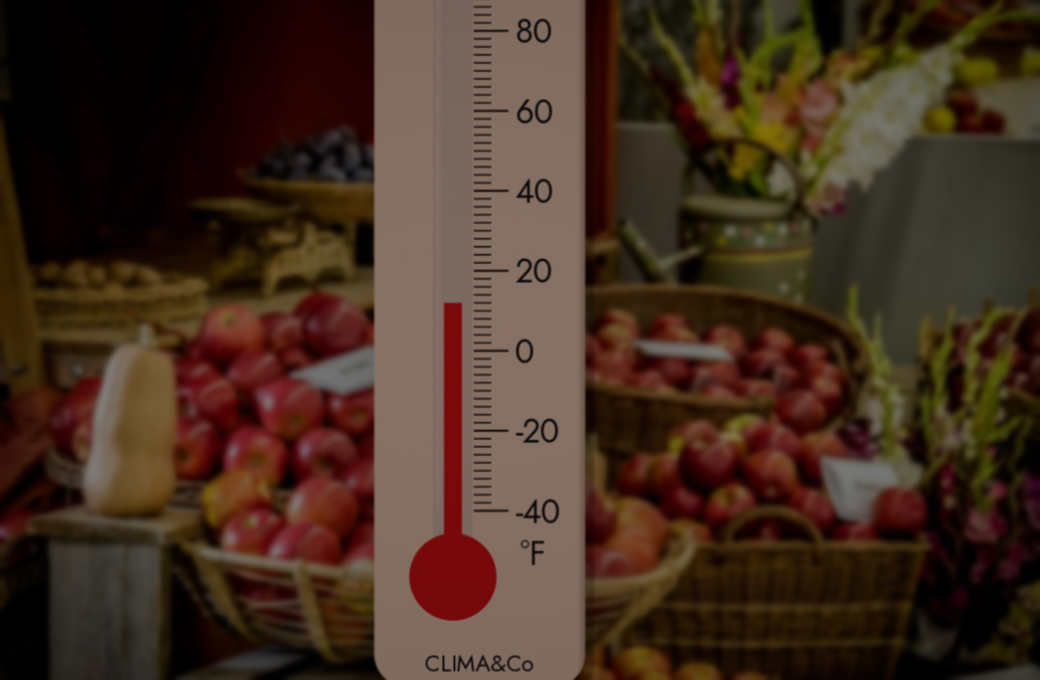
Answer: 12 °F
